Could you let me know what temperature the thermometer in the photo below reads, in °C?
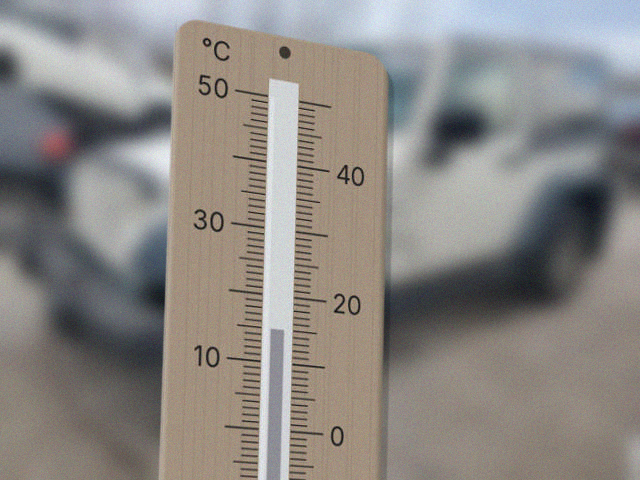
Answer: 15 °C
